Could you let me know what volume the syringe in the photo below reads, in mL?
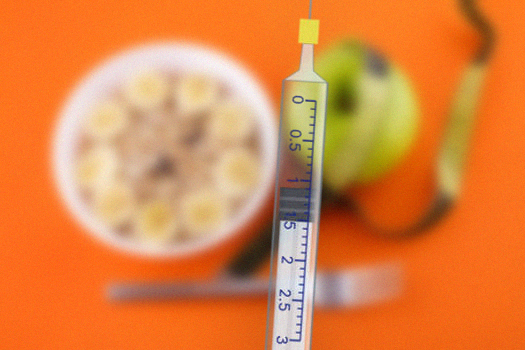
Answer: 1.1 mL
